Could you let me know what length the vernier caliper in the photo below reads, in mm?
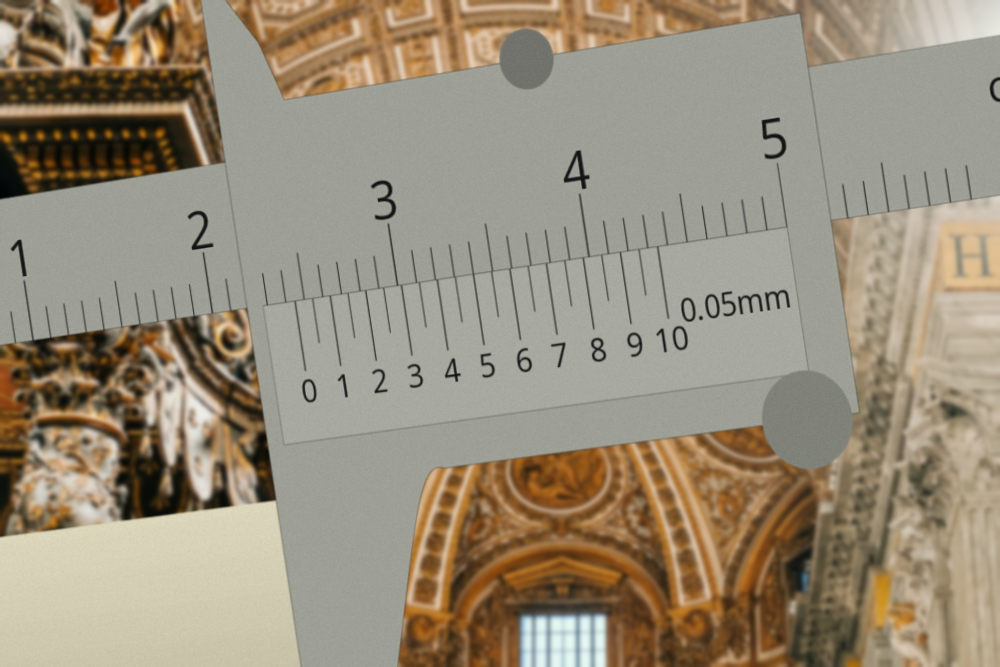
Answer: 24.5 mm
